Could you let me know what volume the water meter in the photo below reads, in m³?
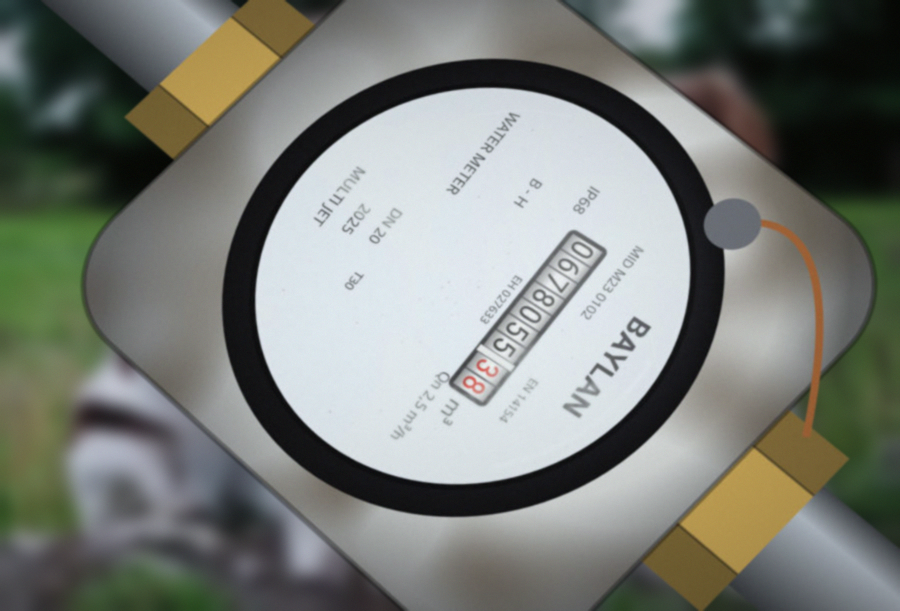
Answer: 678055.38 m³
